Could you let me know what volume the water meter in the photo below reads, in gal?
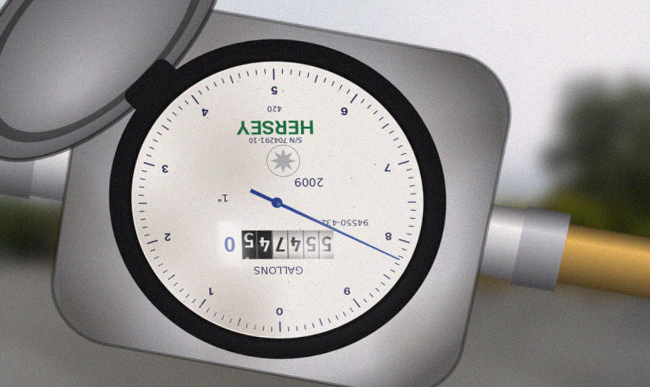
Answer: 5547448.2 gal
